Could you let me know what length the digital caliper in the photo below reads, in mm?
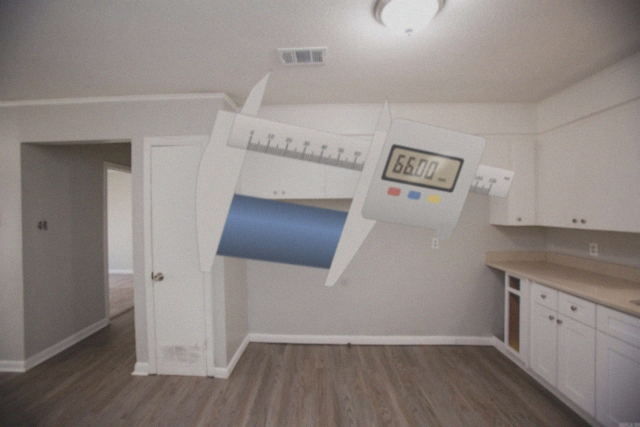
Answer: 66.00 mm
